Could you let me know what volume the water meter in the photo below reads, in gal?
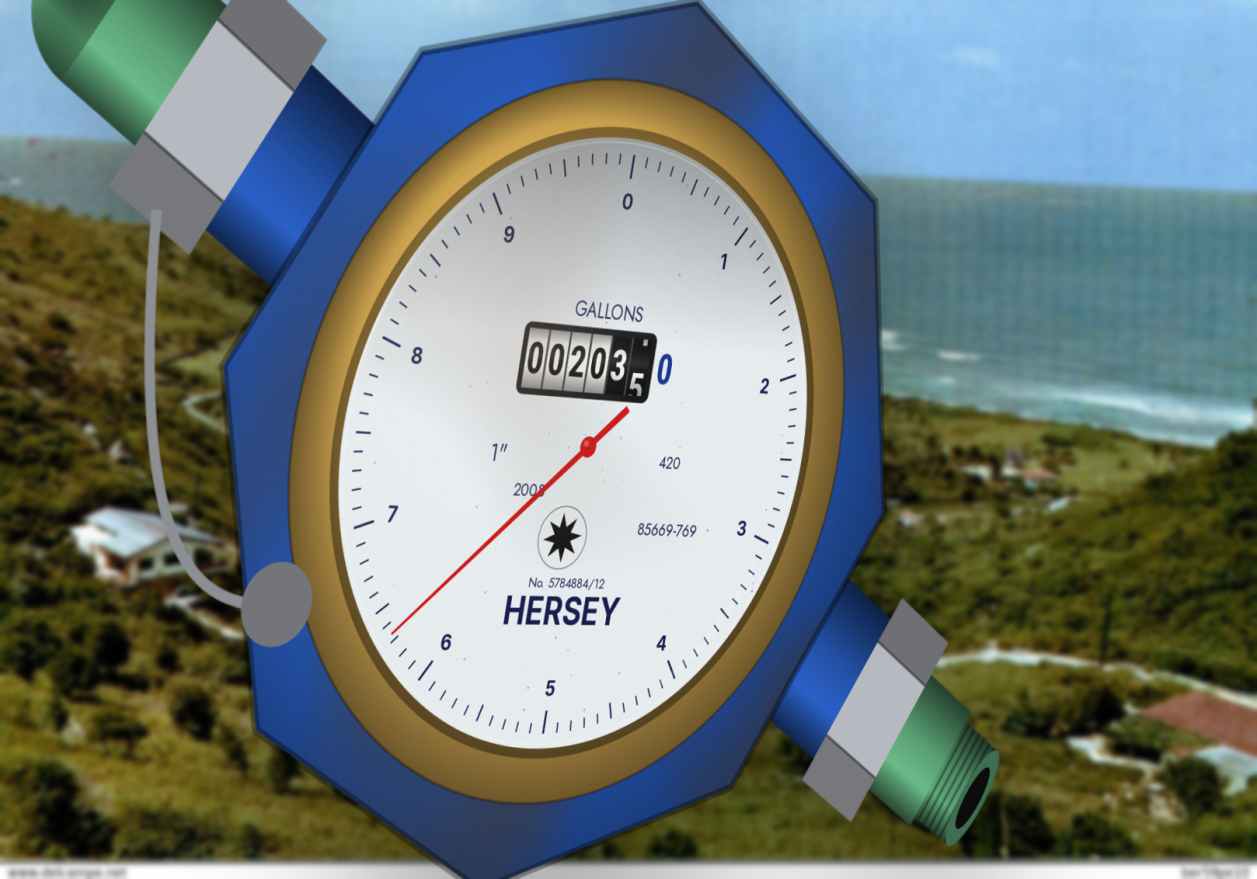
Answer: 20346.3 gal
